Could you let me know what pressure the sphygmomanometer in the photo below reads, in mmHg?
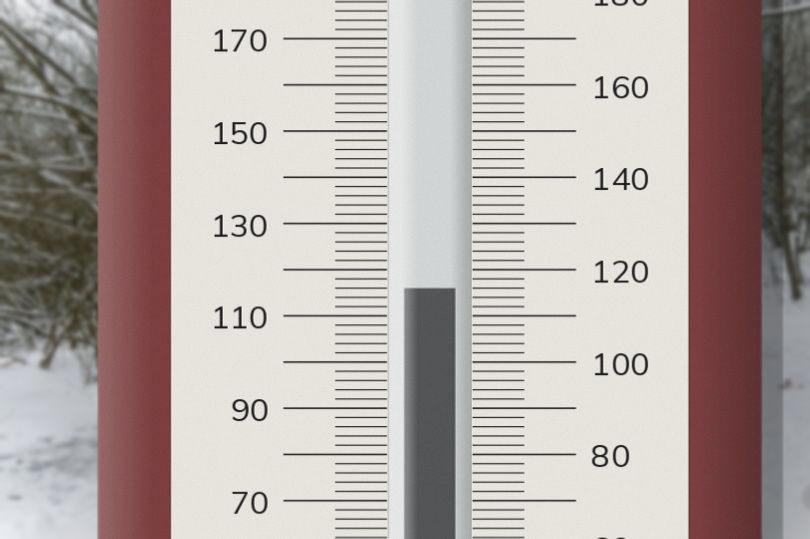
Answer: 116 mmHg
